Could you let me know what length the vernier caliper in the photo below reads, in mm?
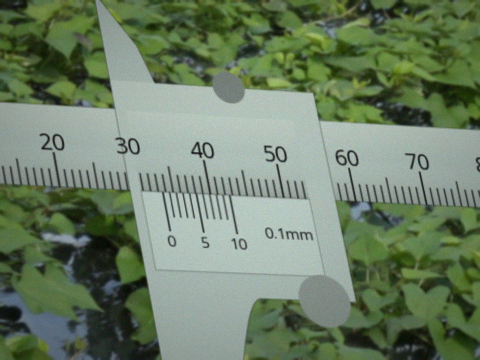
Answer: 33.6 mm
